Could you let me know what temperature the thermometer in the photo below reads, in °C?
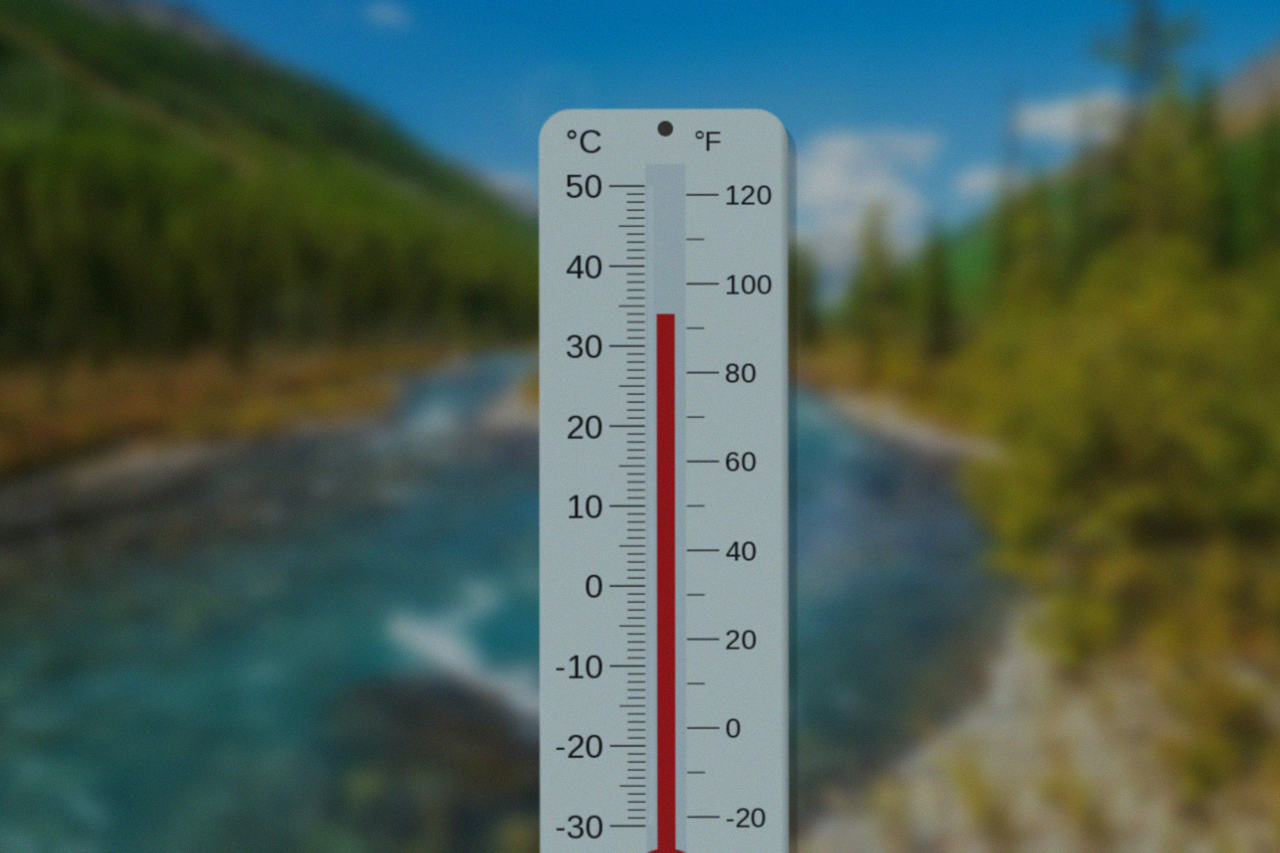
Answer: 34 °C
